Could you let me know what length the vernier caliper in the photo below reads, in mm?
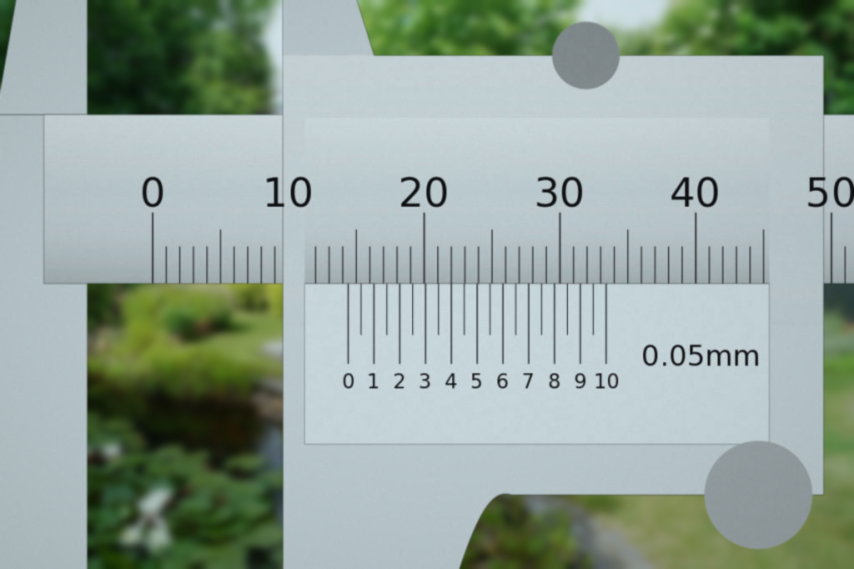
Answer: 14.4 mm
